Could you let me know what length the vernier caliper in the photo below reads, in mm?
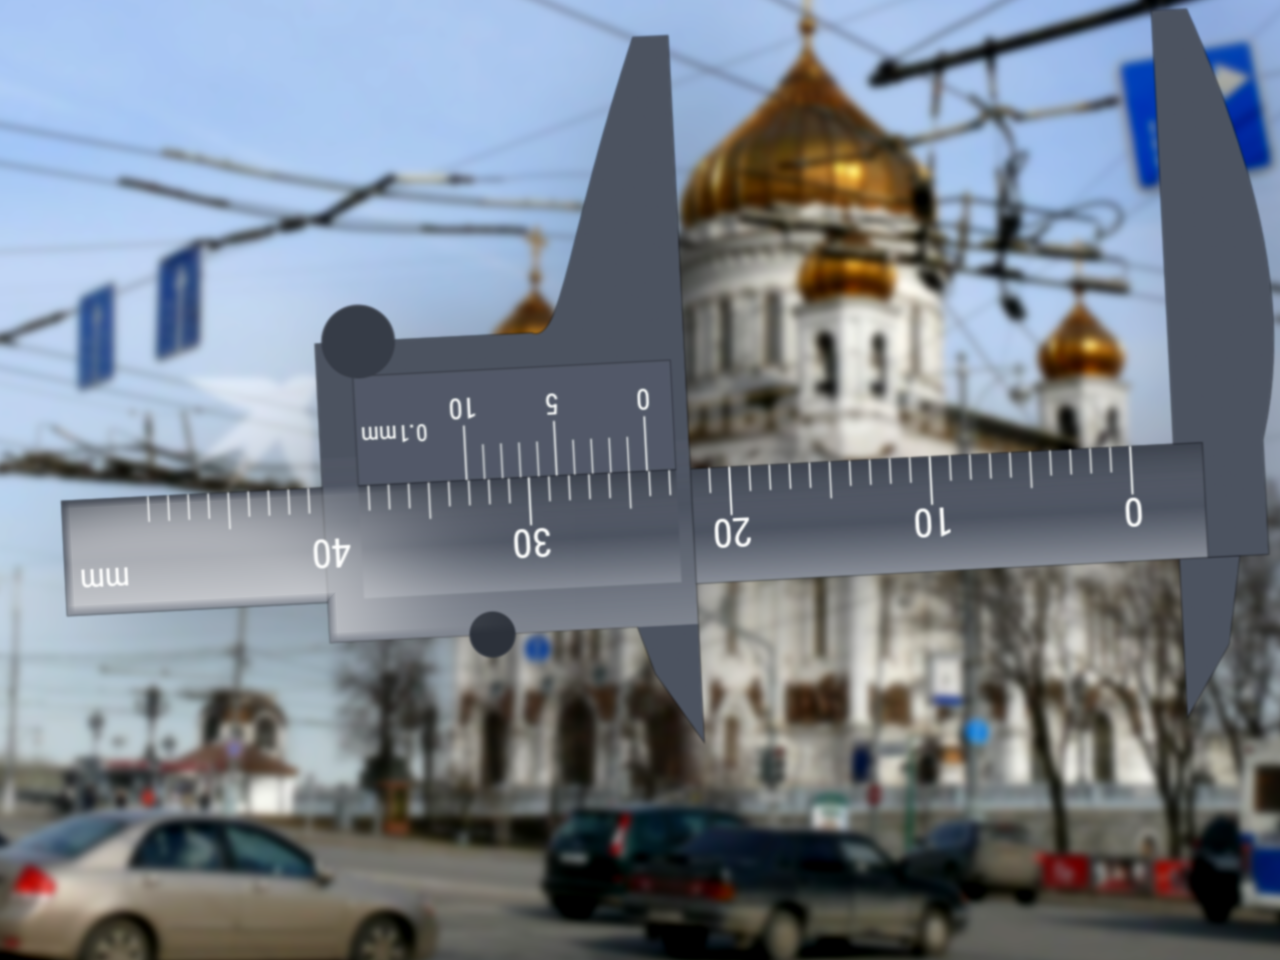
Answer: 24.1 mm
